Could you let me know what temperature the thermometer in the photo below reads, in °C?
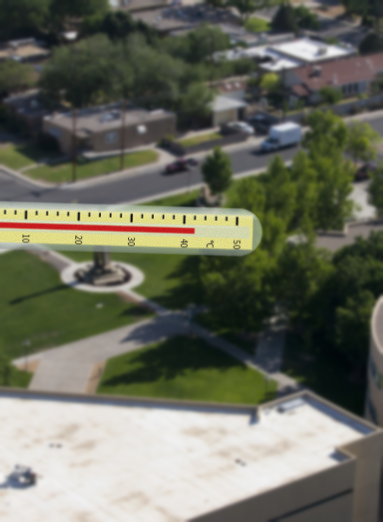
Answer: 42 °C
